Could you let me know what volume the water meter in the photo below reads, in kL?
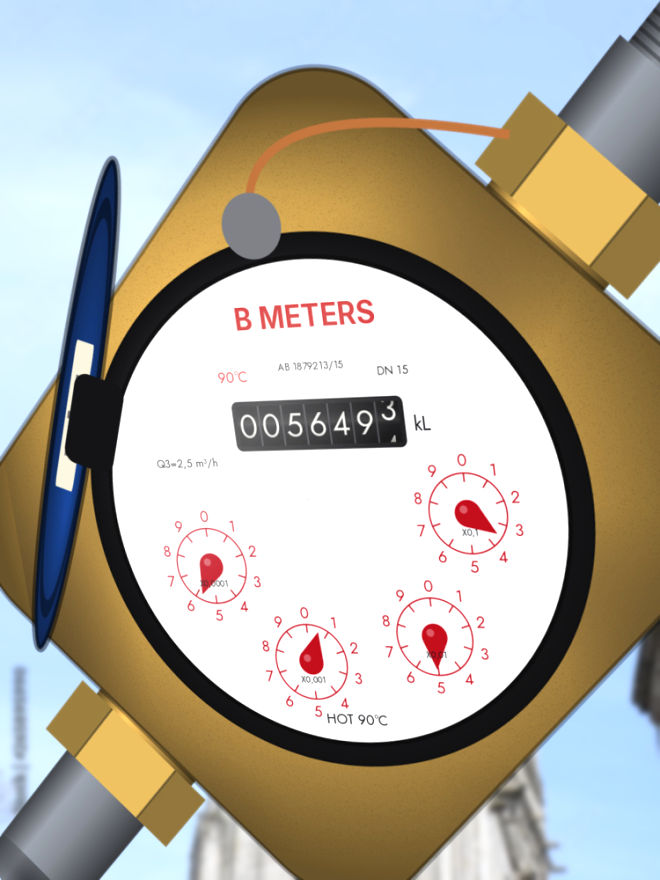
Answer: 56493.3505 kL
